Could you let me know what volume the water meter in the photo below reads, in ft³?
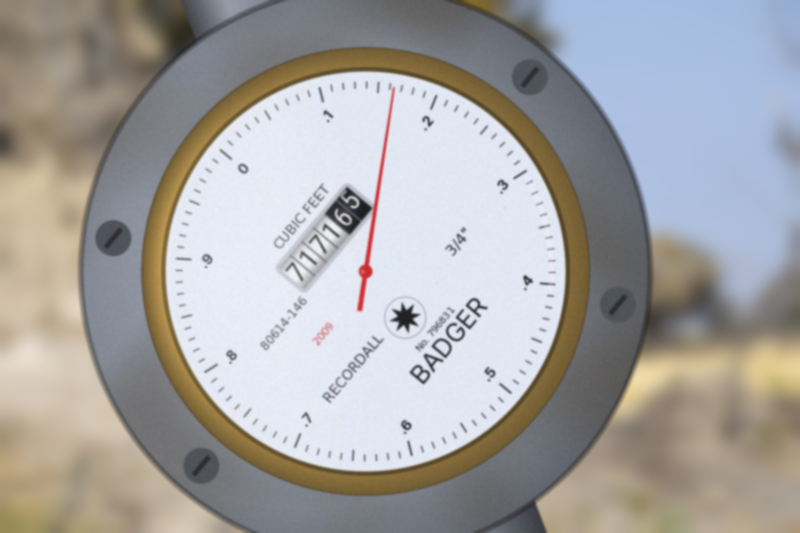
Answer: 717165.16 ft³
